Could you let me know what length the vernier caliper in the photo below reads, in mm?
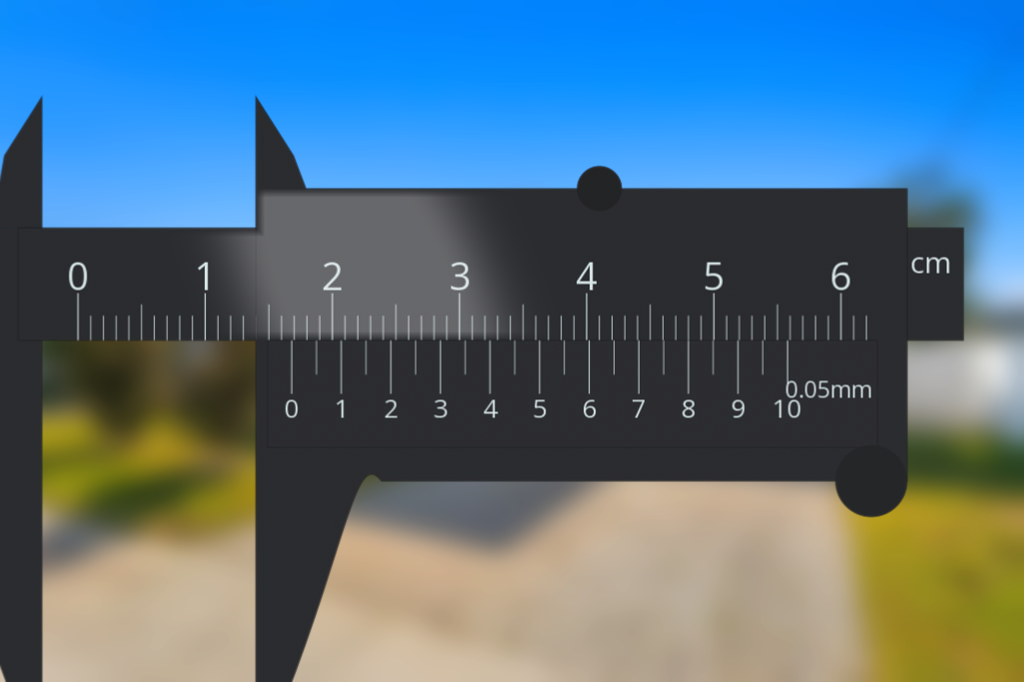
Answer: 16.8 mm
